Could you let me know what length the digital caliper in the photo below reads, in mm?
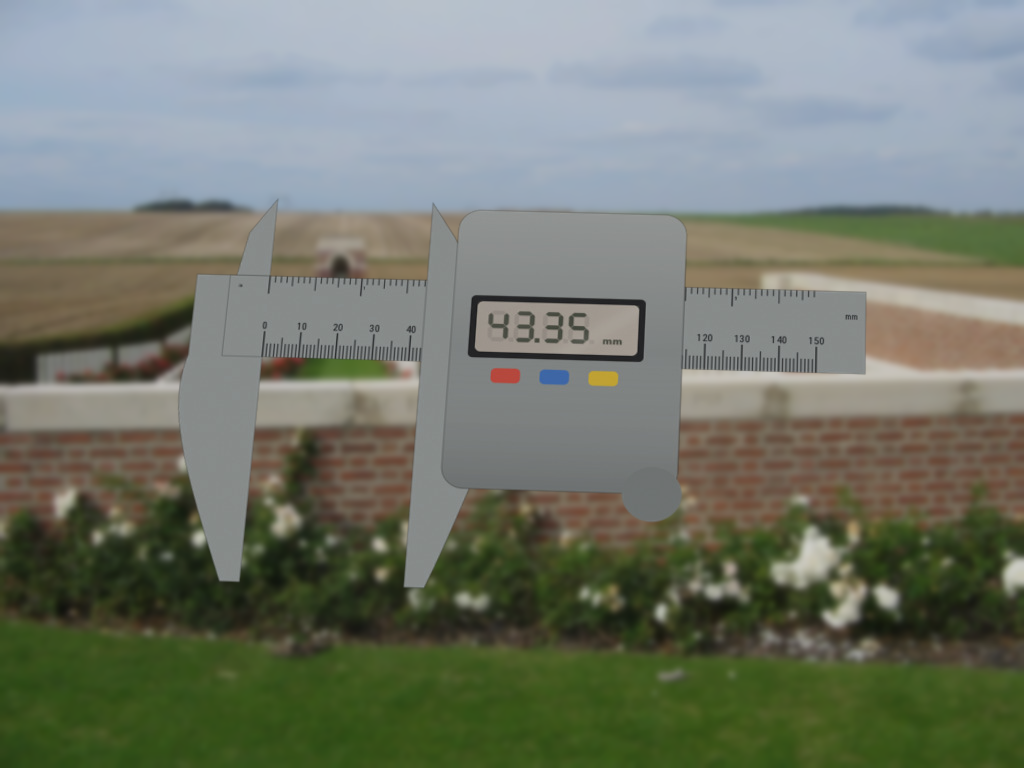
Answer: 43.35 mm
